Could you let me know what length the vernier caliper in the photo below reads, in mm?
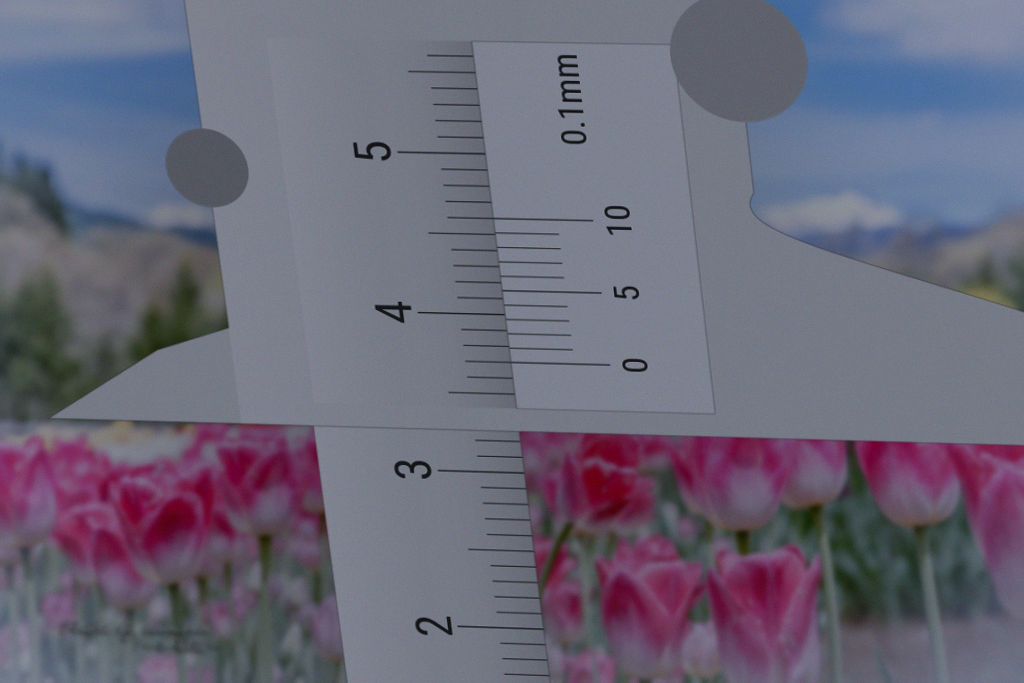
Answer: 37.0 mm
